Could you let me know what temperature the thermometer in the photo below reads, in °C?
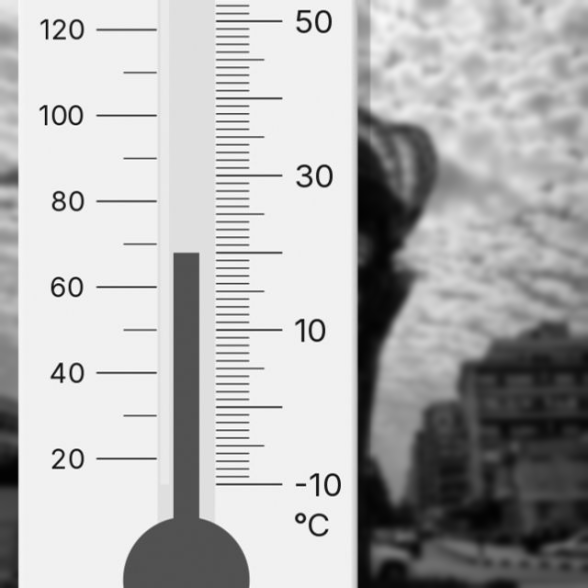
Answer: 20 °C
